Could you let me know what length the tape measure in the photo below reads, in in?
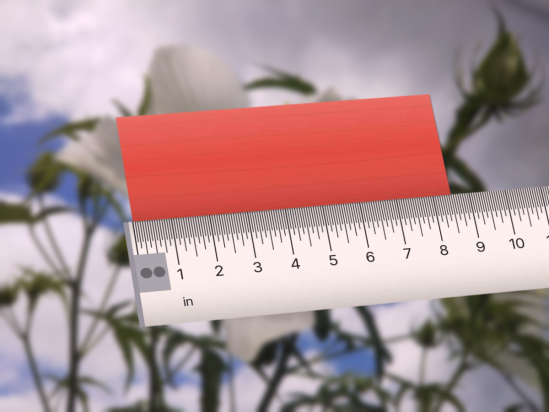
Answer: 8.5 in
